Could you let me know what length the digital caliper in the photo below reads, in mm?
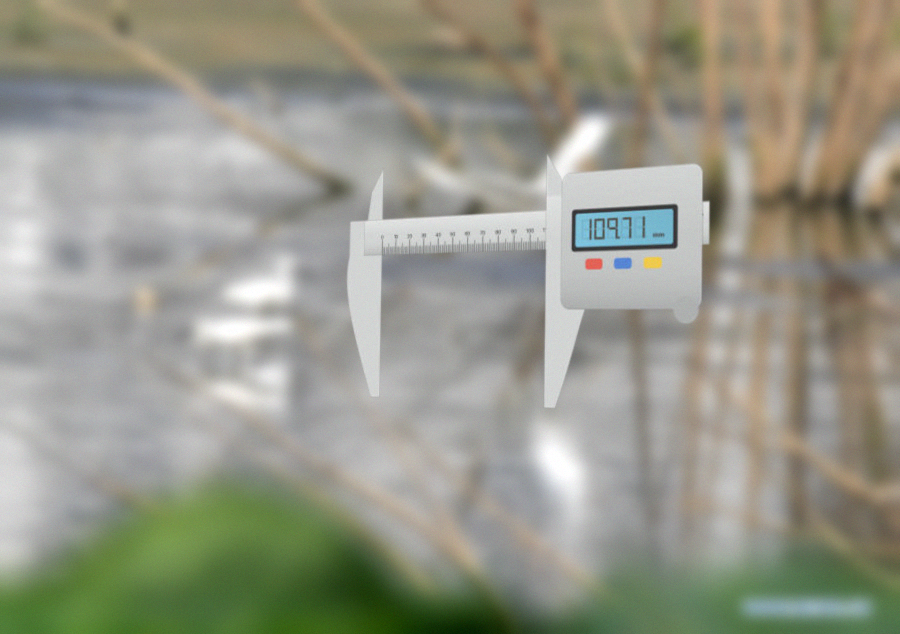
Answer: 109.71 mm
